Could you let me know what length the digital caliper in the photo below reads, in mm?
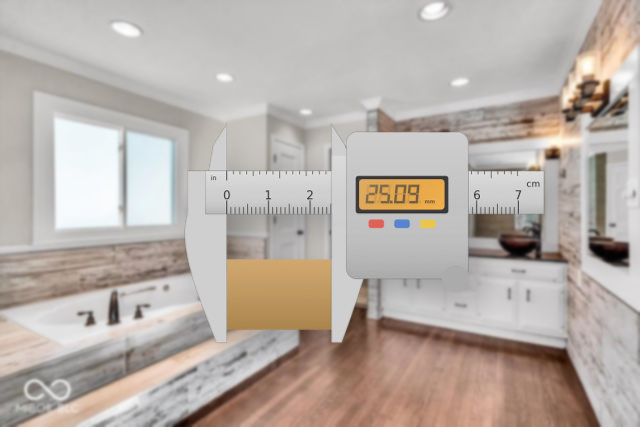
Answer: 25.09 mm
